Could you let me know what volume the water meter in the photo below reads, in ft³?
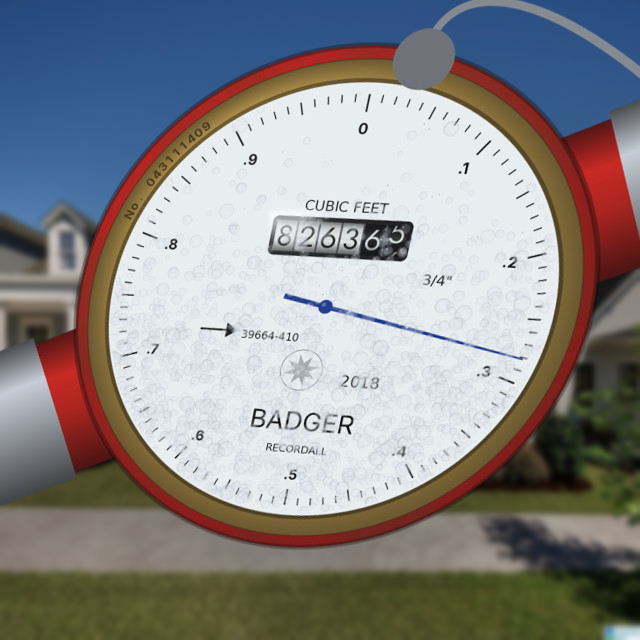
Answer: 826365.28 ft³
